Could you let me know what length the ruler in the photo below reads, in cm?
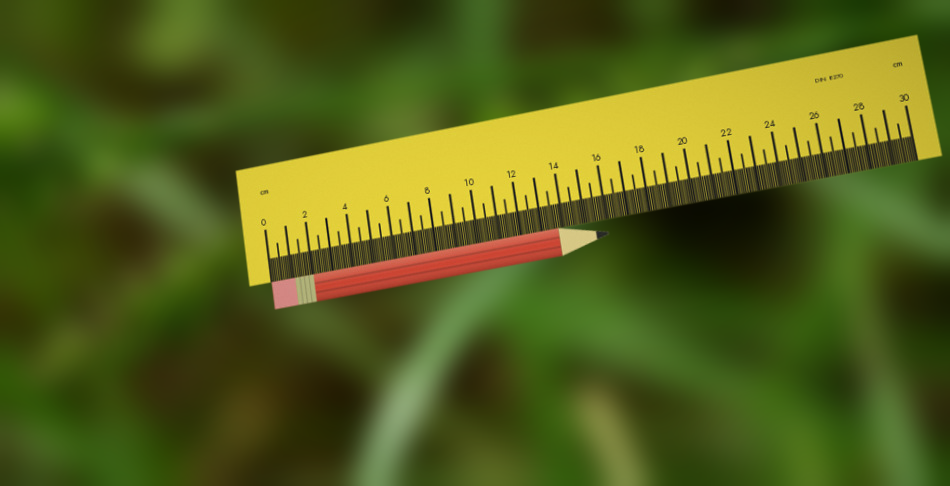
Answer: 16 cm
